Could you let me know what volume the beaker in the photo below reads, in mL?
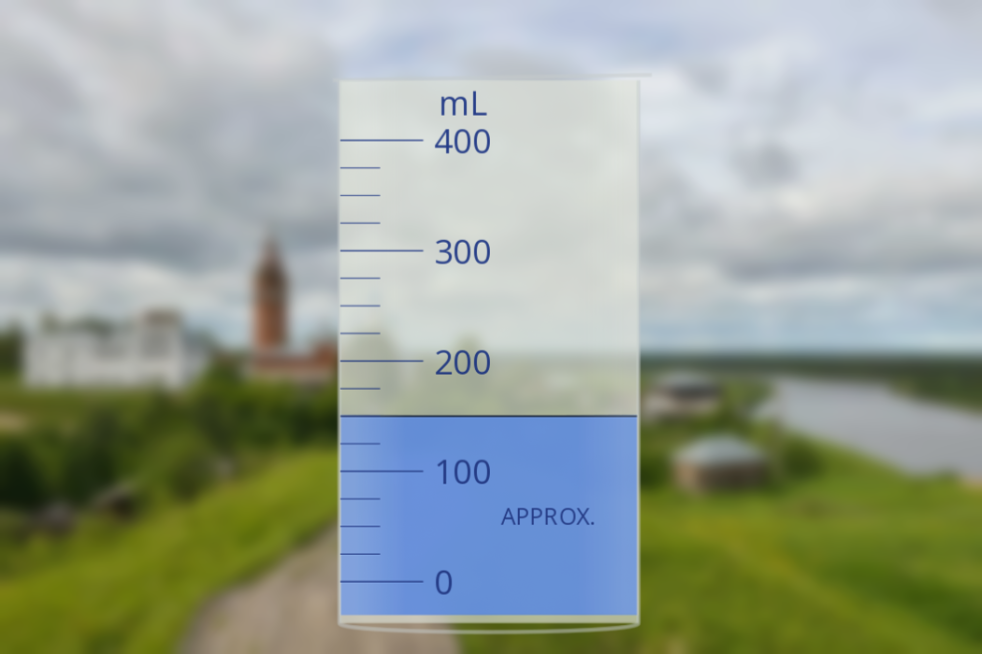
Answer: 150 mL
